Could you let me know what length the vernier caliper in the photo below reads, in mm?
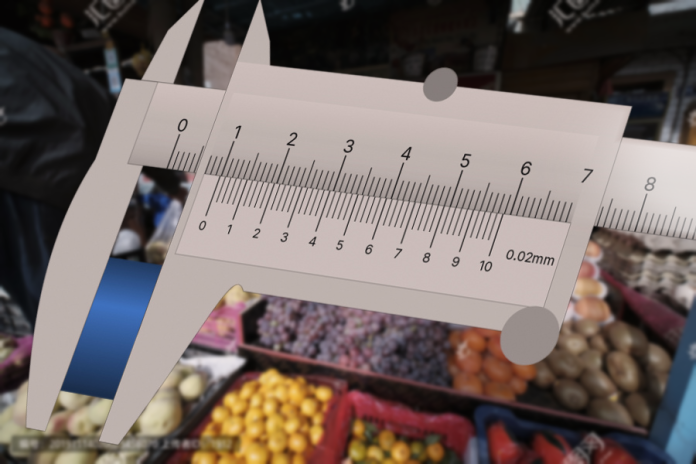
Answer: 9.8 mm
